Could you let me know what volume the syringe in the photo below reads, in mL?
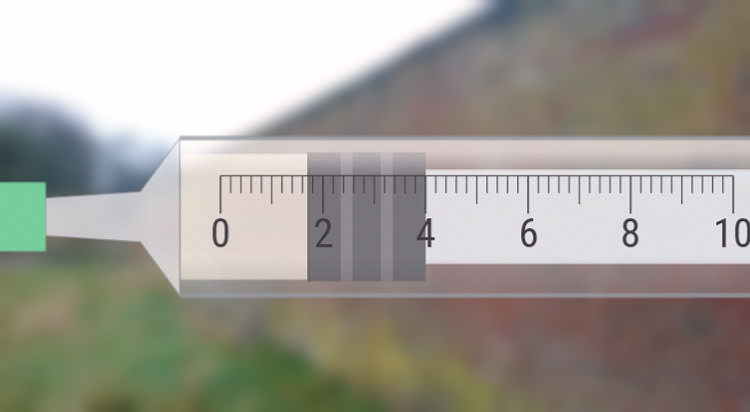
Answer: 1.7 mL
